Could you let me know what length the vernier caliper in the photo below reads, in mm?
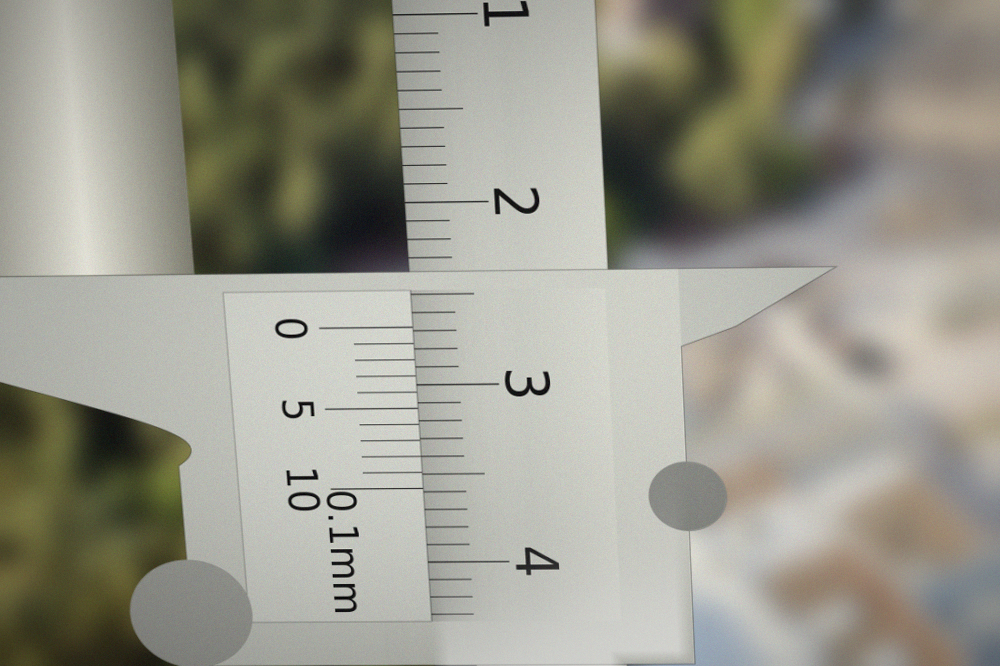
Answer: 26.8 mm
